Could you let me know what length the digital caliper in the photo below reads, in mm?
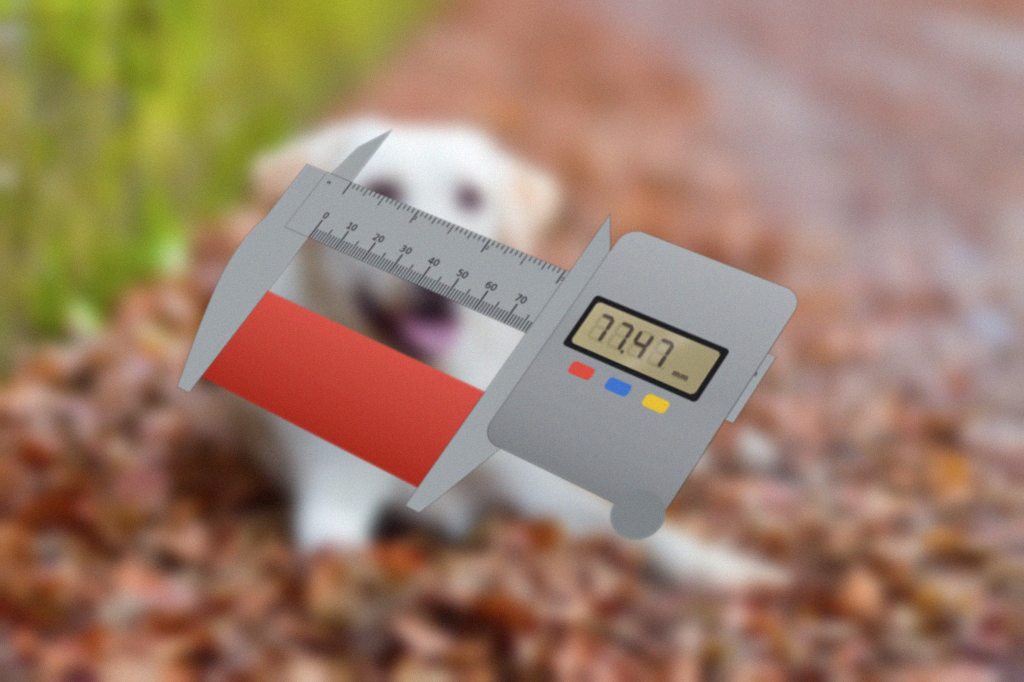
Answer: 77.47 mm
